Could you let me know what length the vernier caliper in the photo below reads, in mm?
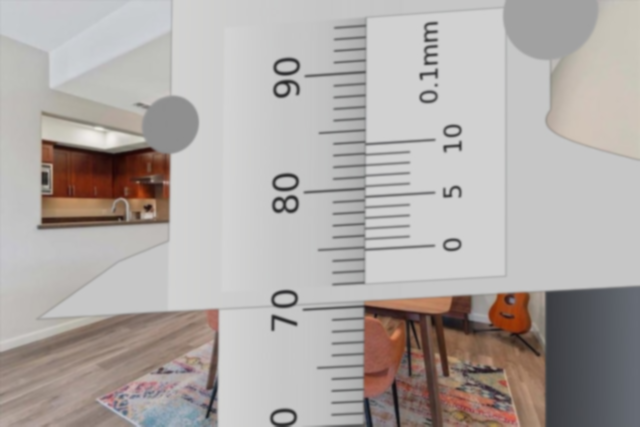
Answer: 74.8 mm
